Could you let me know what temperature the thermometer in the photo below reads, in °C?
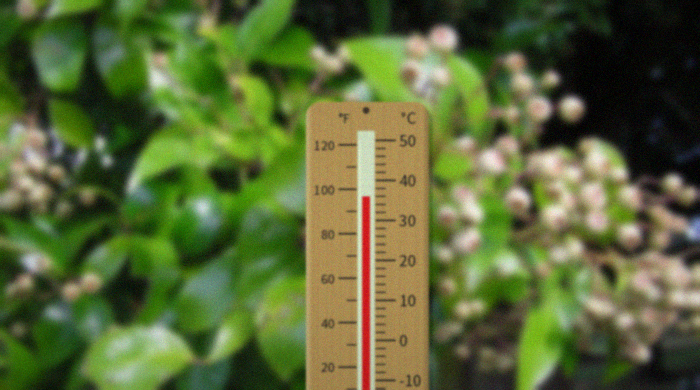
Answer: 36 °C
